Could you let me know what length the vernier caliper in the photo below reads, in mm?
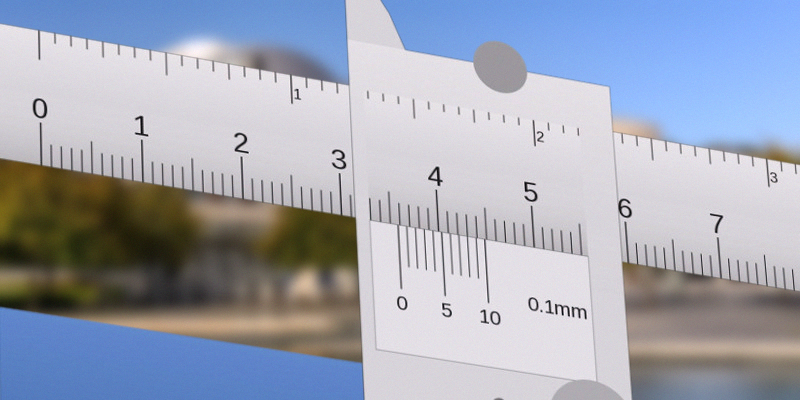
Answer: 35.8 mm
